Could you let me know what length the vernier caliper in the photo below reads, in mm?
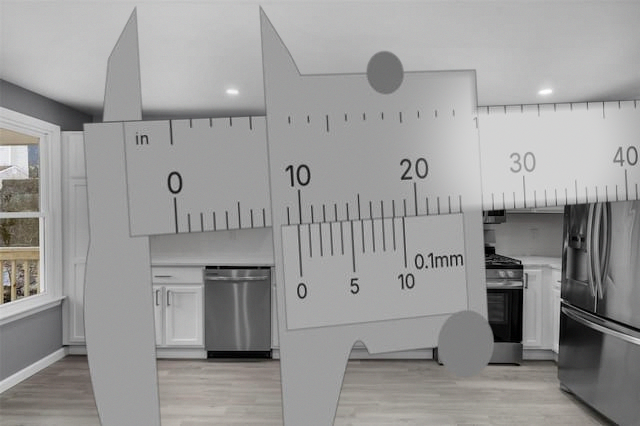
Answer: 9.8 mm
